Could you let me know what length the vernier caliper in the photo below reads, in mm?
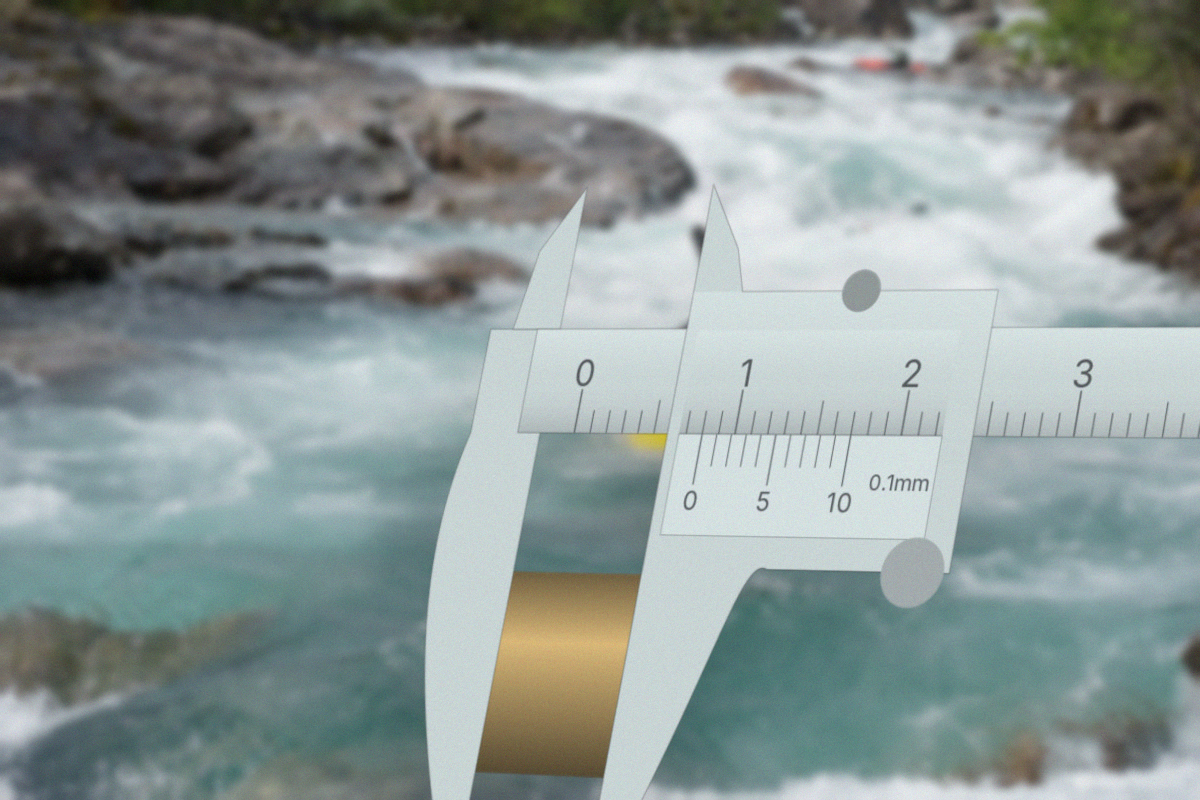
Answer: 8.0 mm
